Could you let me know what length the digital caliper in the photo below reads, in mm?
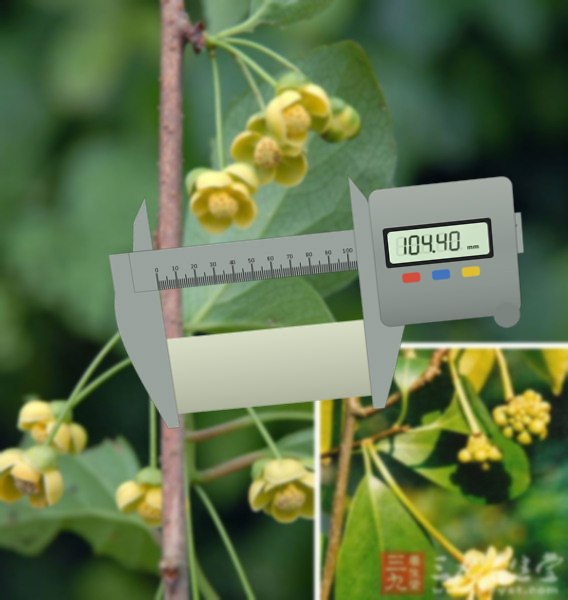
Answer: 104.40 mm
